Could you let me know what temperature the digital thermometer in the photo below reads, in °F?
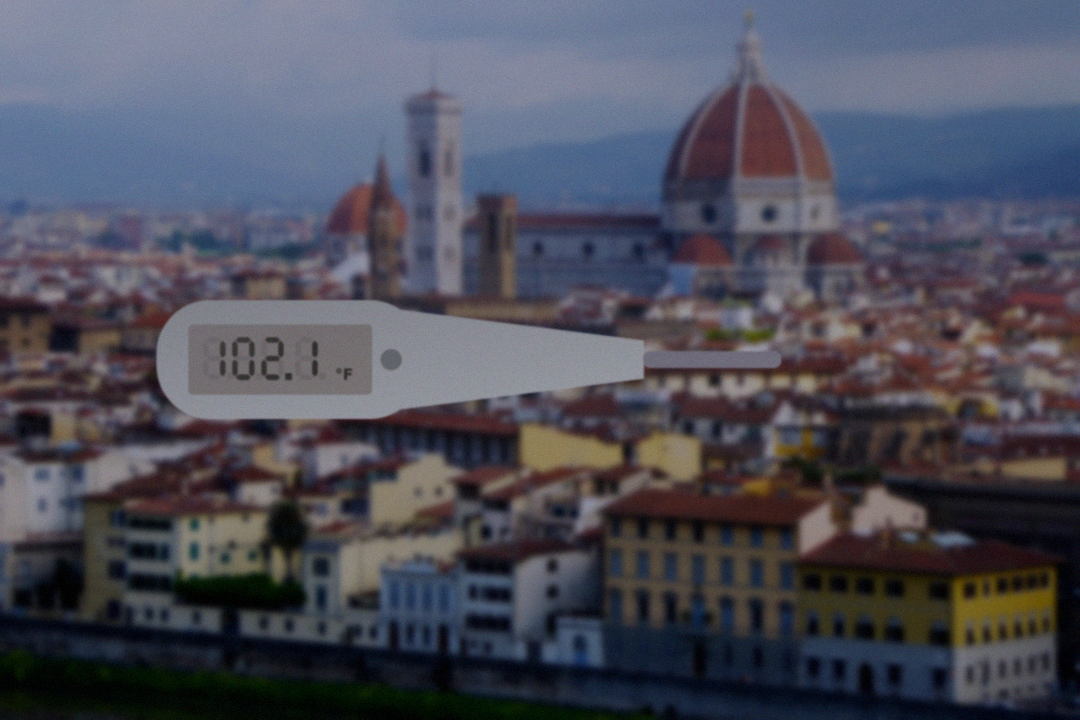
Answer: 102.1 °F
